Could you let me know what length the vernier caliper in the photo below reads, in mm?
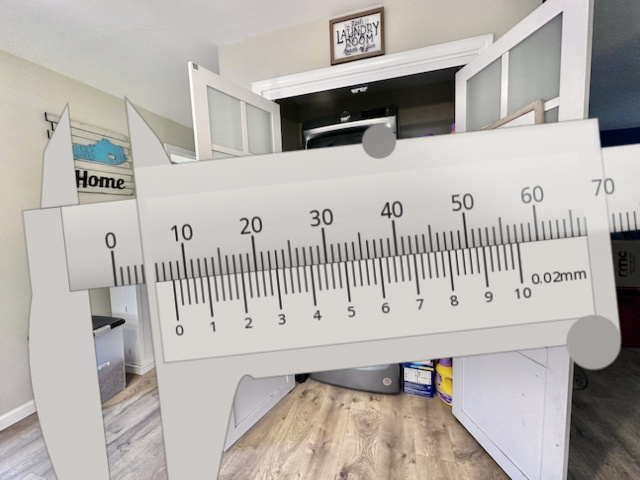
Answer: 8.2 mm
